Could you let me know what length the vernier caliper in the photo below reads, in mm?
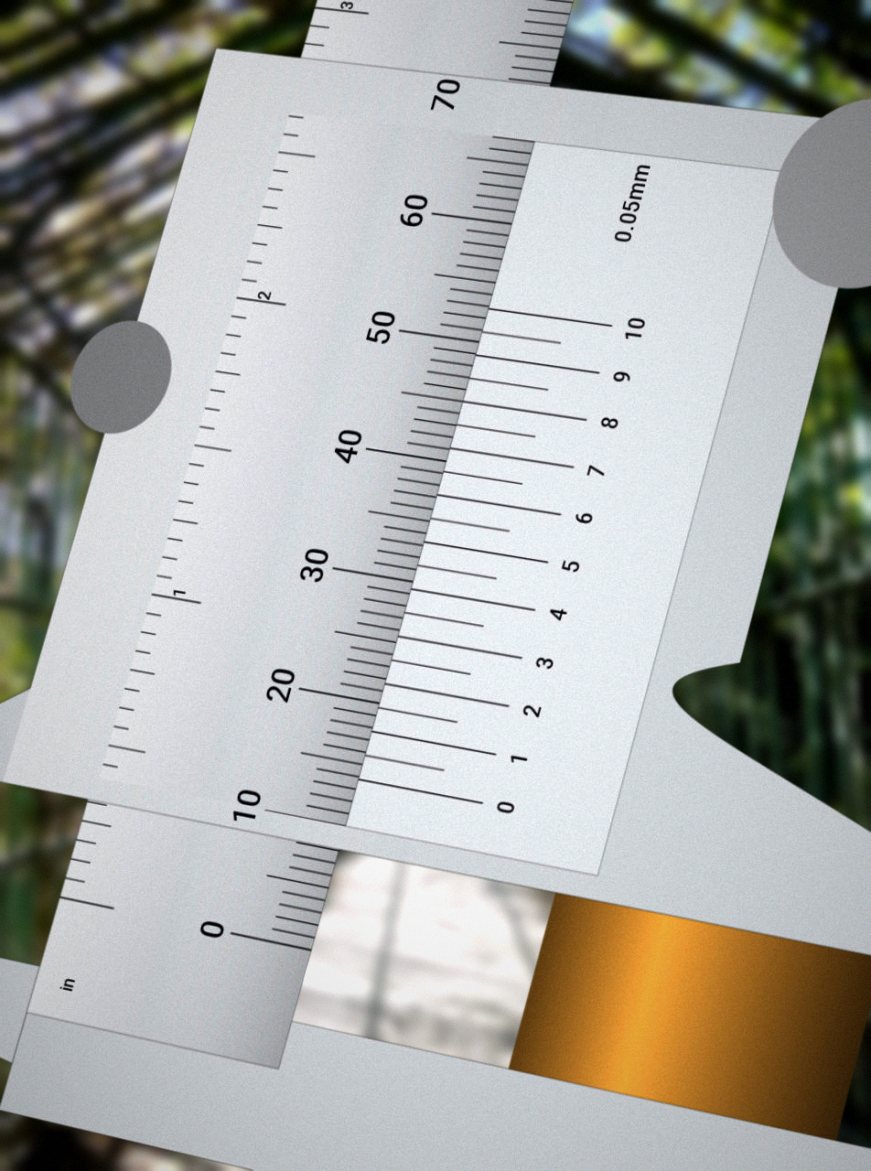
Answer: 13.8 mm
